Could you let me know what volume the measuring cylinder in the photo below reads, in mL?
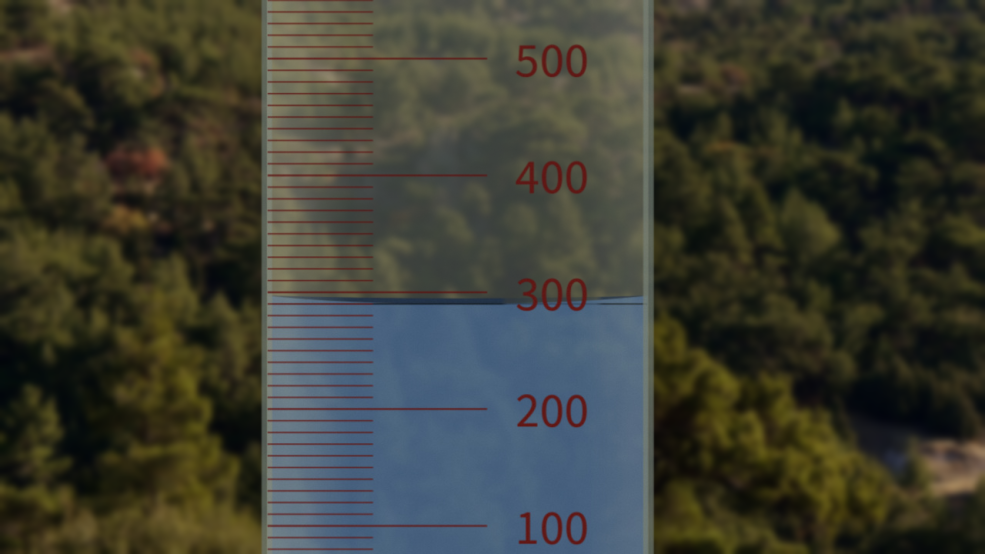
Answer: 290 mL
